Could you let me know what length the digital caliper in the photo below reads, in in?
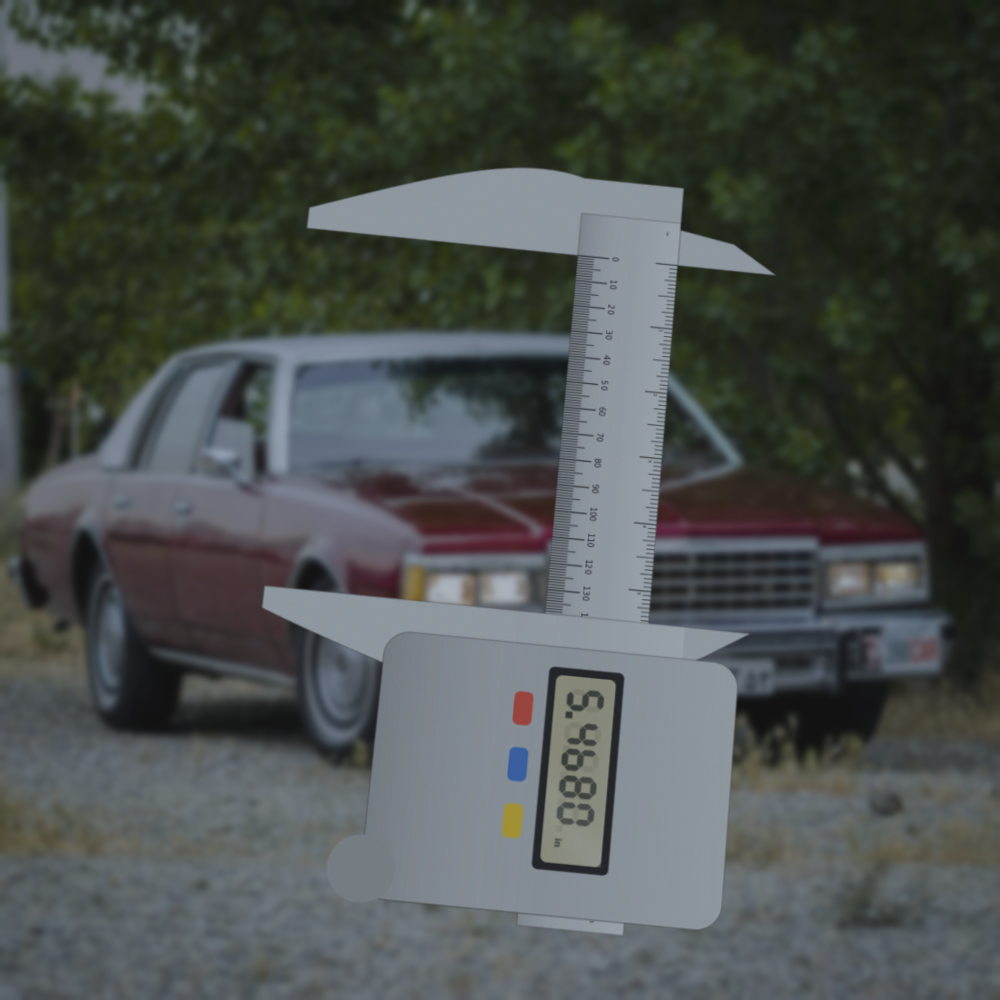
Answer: 5.4680 in
